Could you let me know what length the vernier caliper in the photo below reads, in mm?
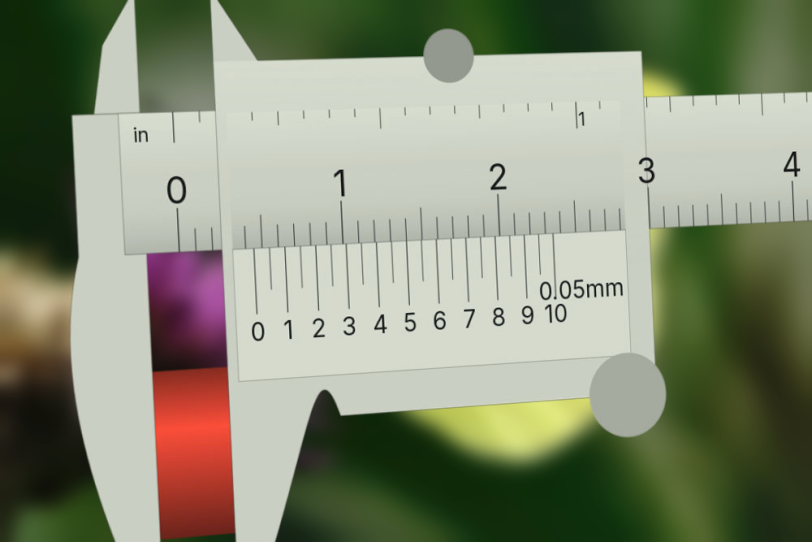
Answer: 4.5 mm
